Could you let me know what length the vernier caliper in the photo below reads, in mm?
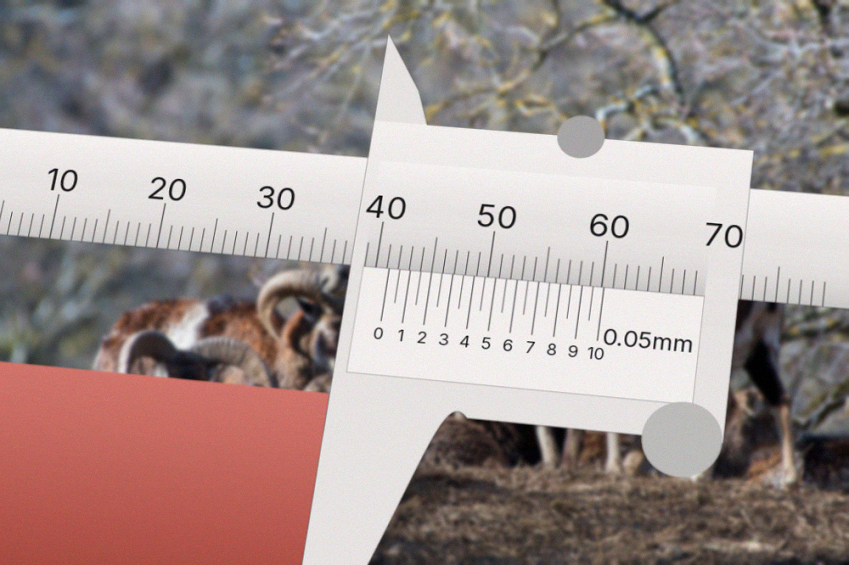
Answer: 41.2 mm
